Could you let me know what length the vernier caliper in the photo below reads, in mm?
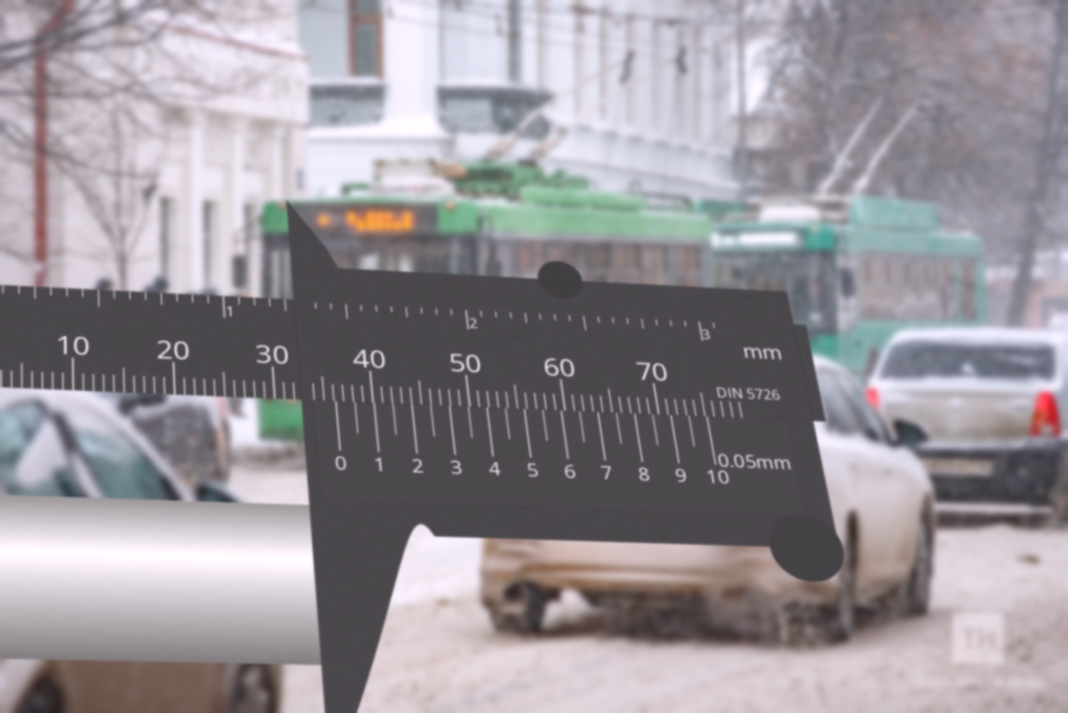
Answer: 36.2 mm
